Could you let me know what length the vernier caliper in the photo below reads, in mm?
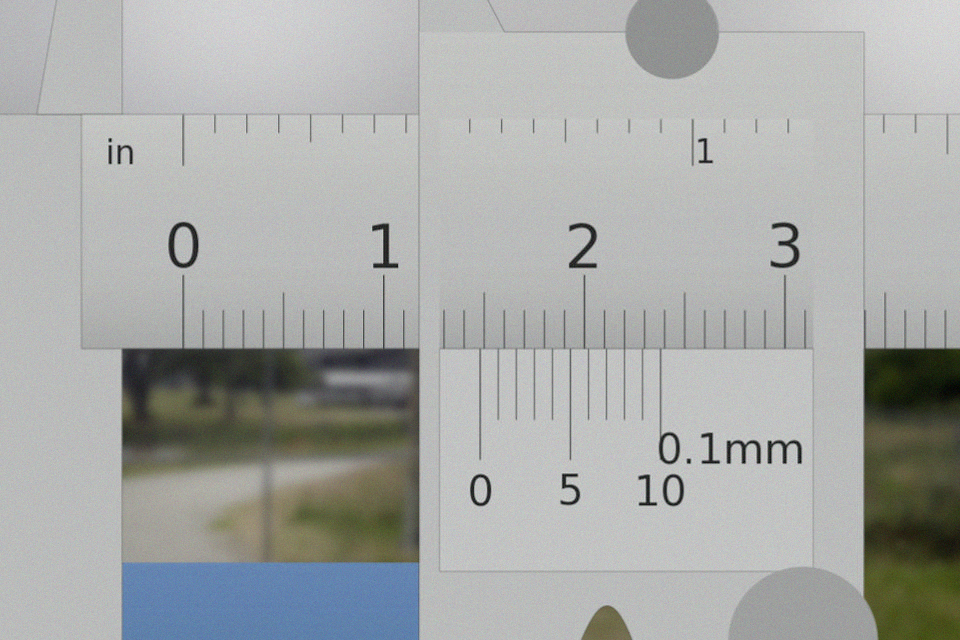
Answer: 14.8 mm
